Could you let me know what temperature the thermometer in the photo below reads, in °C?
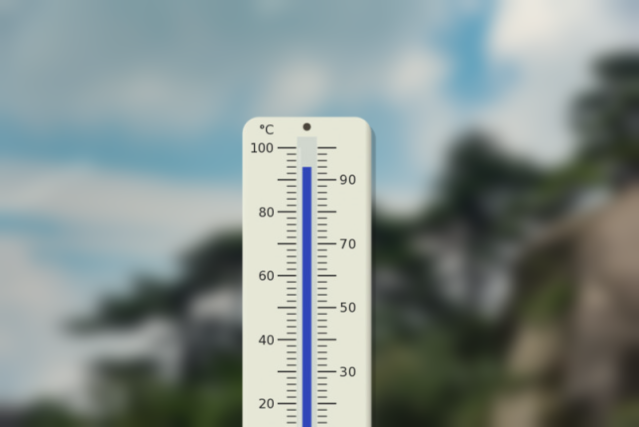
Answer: 94 °C
